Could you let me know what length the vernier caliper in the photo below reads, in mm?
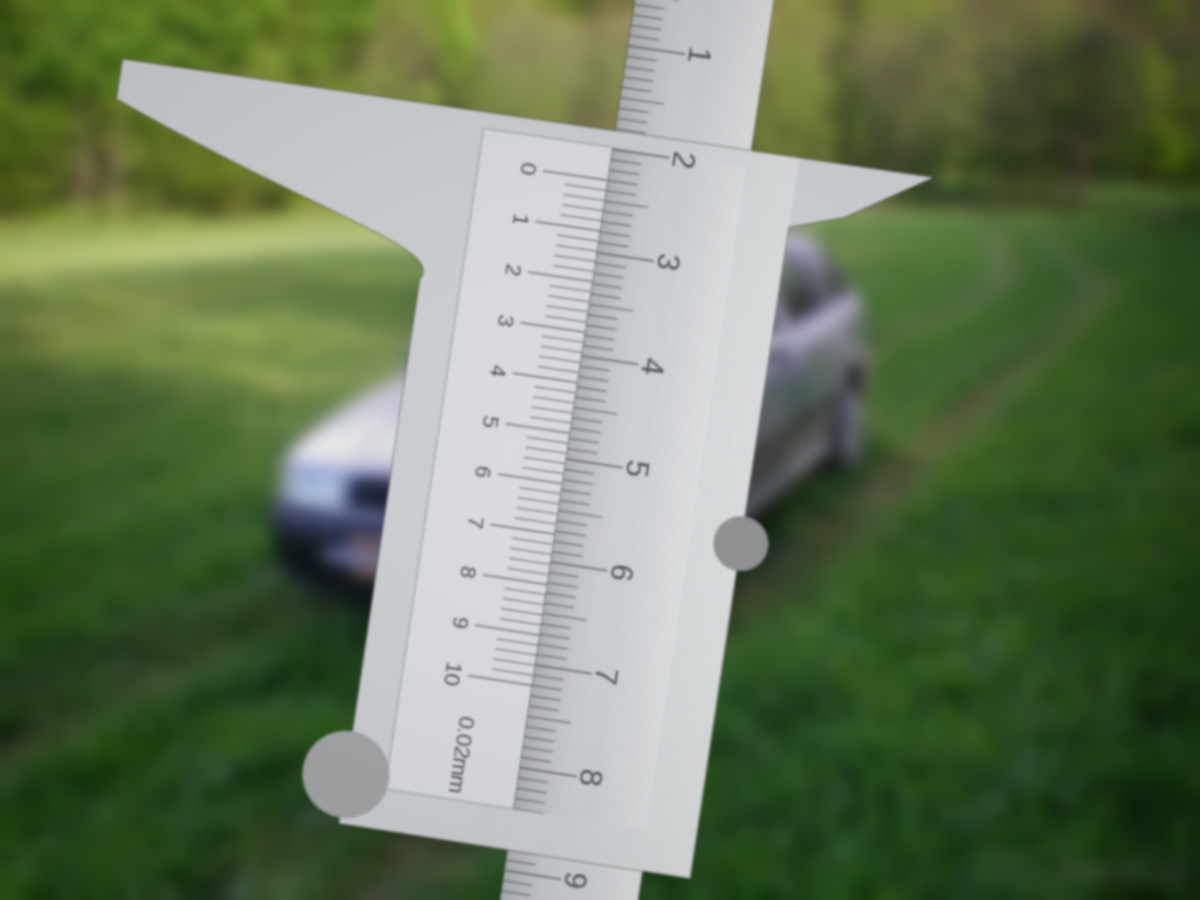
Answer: 23.0 mm
